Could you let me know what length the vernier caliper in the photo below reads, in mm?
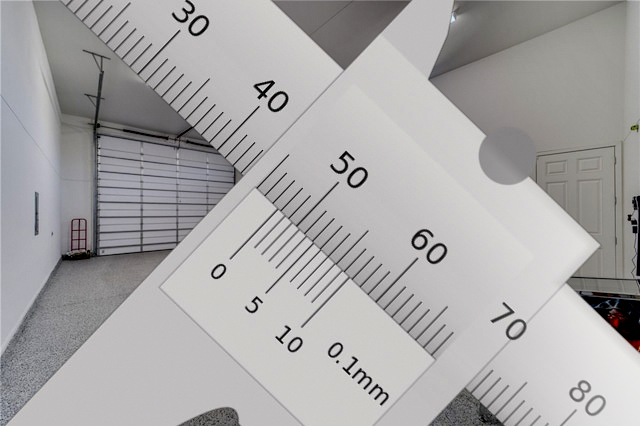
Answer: 47.7 mm
